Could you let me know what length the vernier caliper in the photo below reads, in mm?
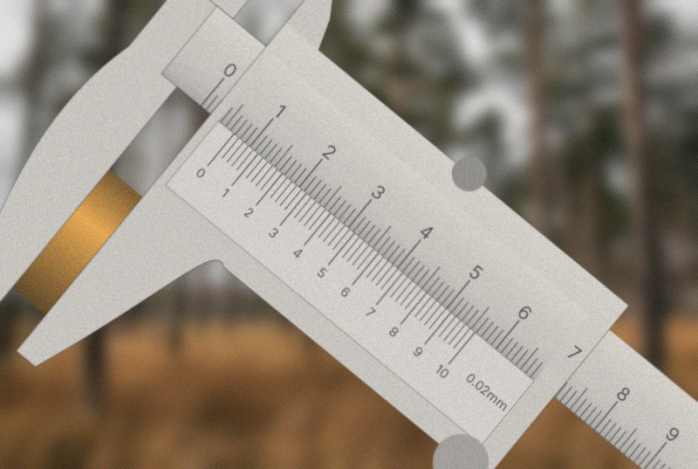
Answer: 6.8 mm
